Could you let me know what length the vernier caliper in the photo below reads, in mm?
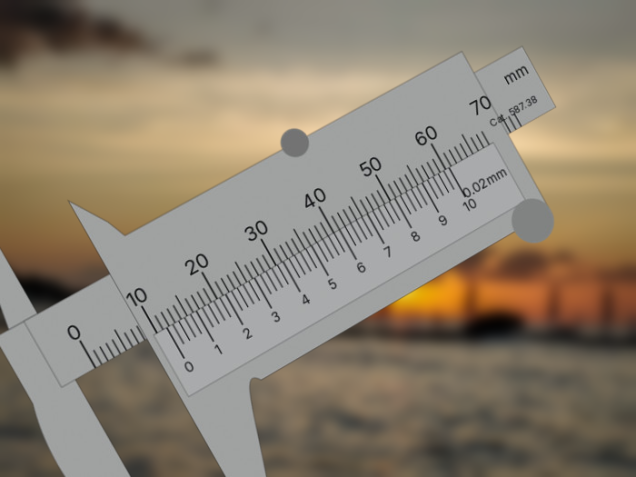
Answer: 11.6 mm
